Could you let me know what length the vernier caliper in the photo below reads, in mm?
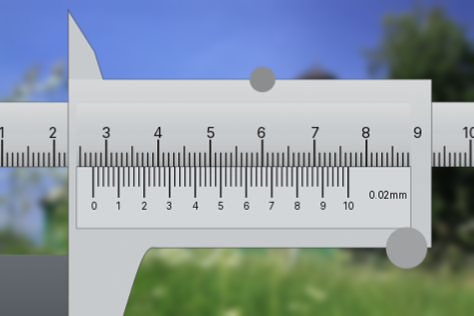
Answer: 27.5 mm
